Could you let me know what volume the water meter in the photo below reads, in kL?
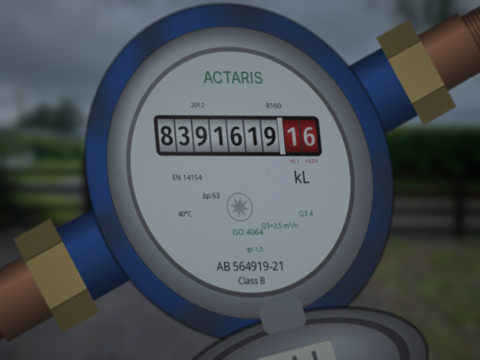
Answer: 8391619.16 kL
